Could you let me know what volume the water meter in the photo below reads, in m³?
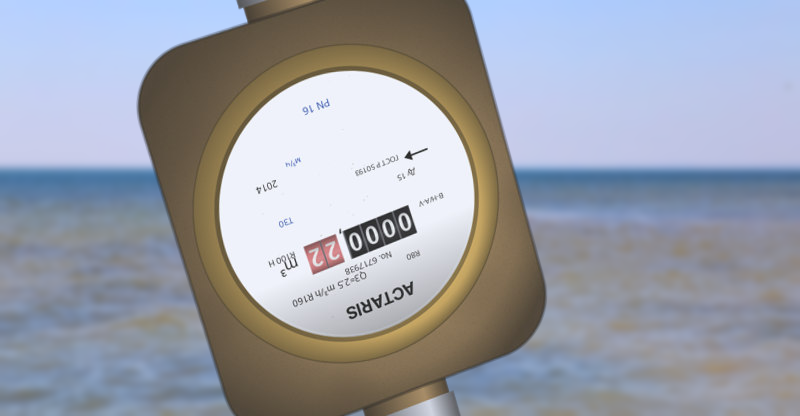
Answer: 0.22 m³
